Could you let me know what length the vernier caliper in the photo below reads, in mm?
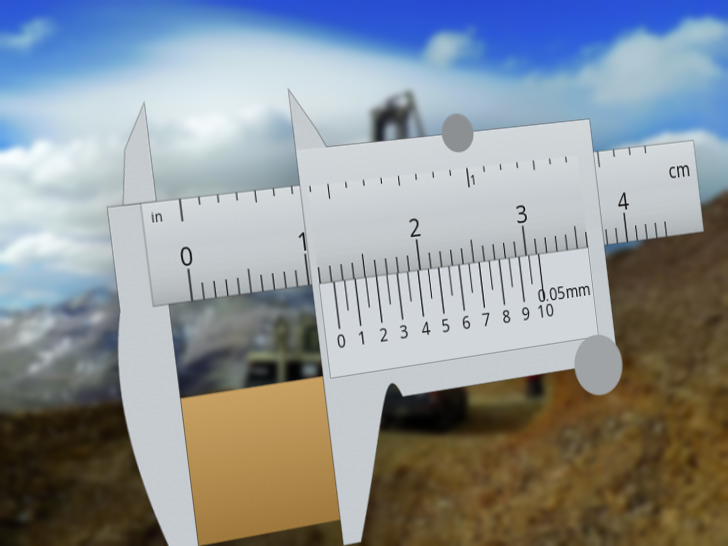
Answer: 12.2 mm
